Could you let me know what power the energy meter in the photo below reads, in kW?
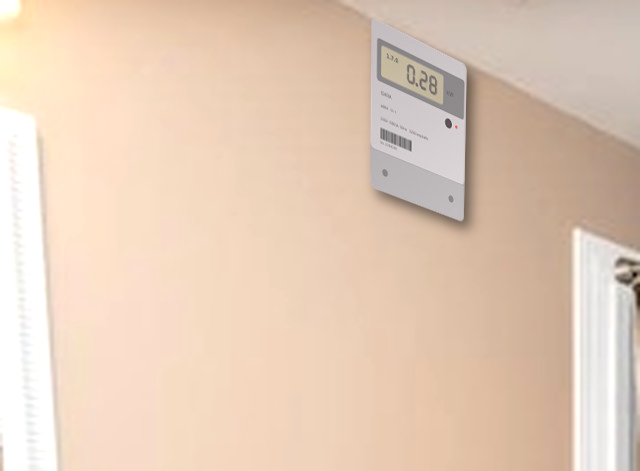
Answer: 0.28 kW
